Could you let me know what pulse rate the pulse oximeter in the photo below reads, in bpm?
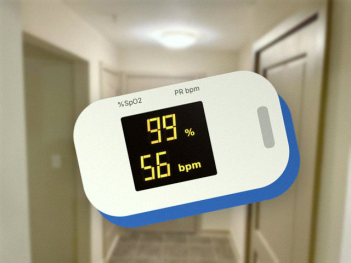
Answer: 56 bpm
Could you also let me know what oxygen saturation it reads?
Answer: 99 %
